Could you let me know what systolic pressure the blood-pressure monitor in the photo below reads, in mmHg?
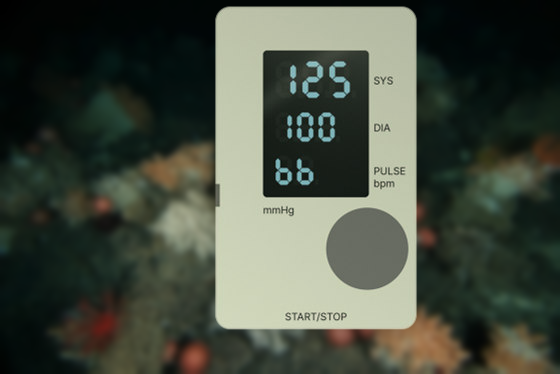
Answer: 125 mmHg
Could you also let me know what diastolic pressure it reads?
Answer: 100 mmHg
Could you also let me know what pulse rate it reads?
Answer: 66 bpm
